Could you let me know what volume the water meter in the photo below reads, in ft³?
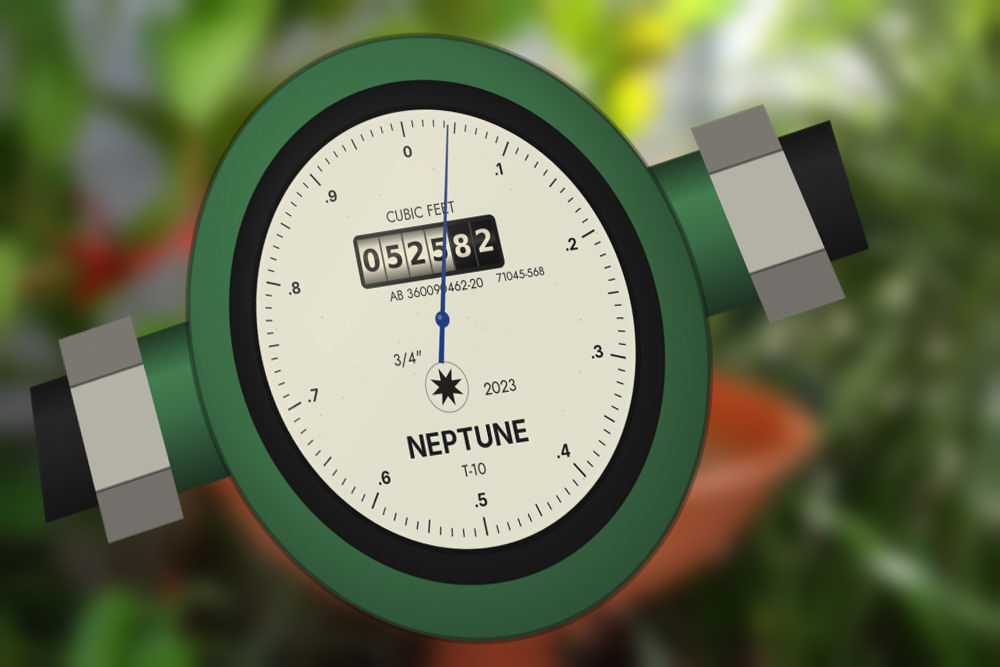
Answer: 52582.04 ft³
